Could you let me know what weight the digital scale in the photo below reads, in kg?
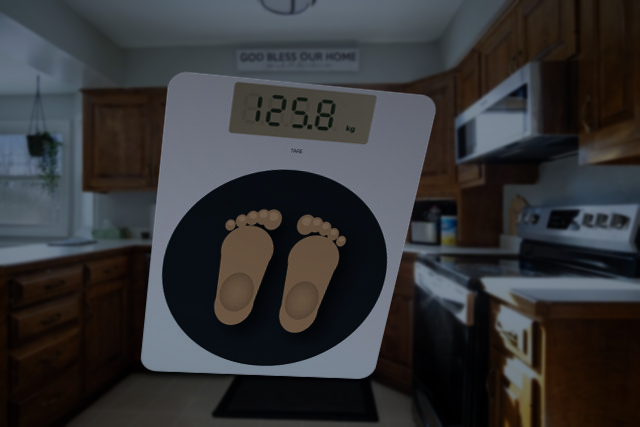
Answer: 125.8 kg
